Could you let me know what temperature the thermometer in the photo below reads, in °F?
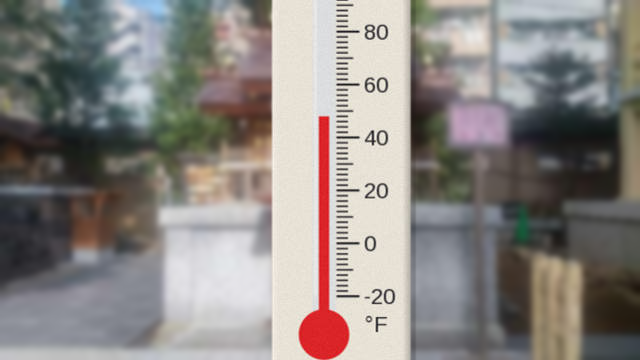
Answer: 48 °F
